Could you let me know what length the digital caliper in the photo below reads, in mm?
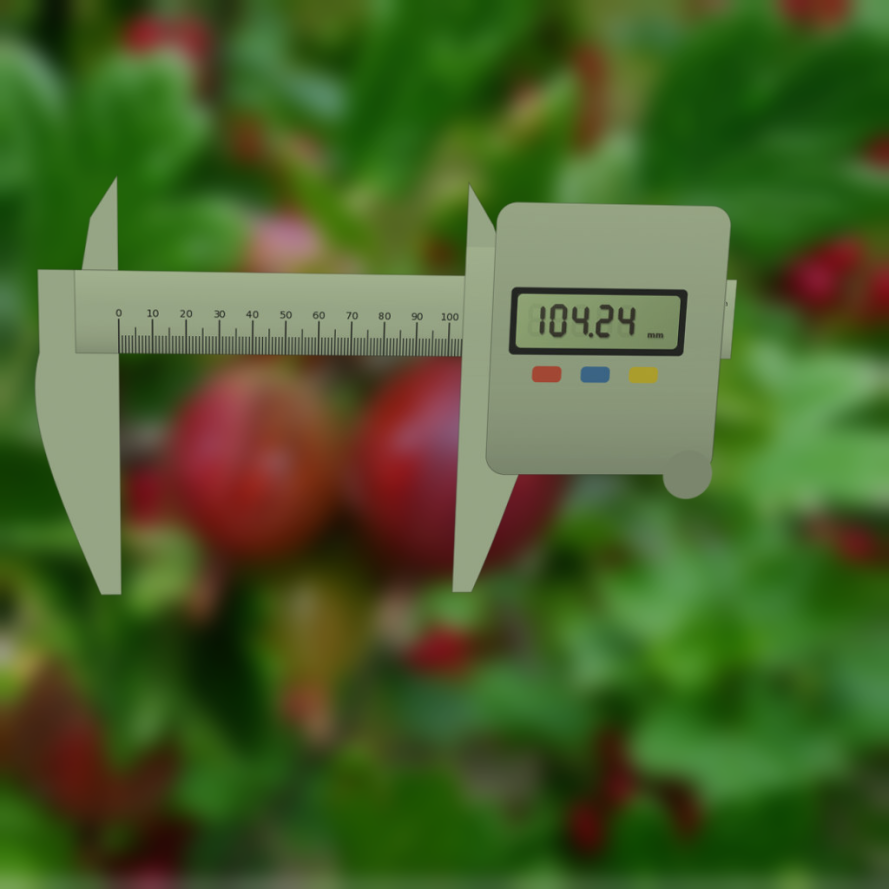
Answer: 104.24 mm
